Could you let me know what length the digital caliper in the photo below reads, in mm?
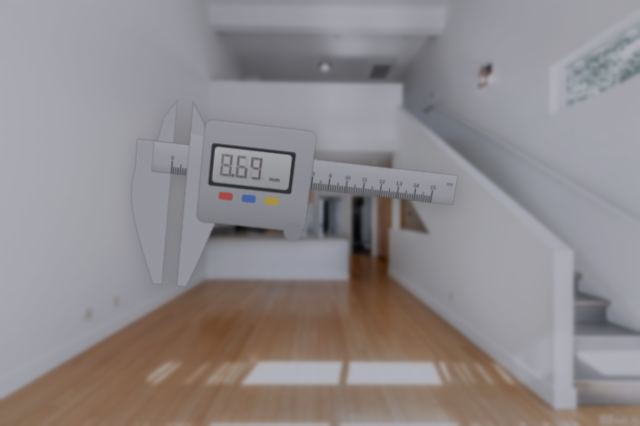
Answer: 8.69 mm
